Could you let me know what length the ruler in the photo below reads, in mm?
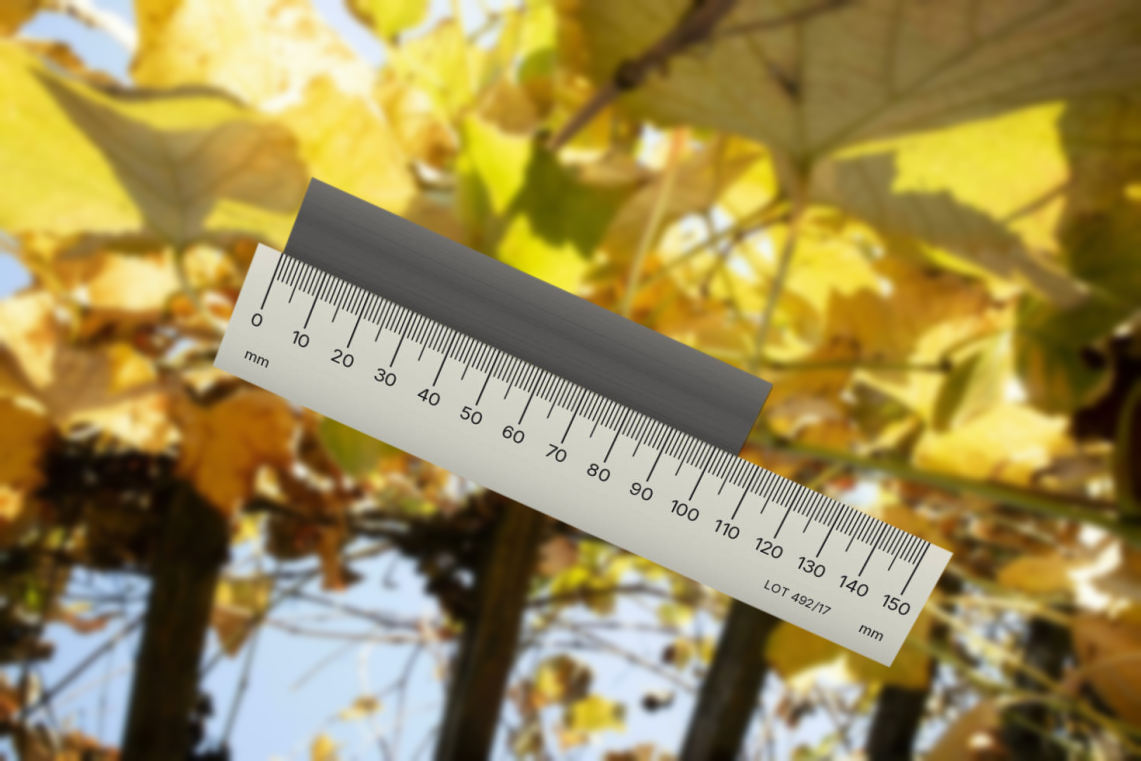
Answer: 105 mm
